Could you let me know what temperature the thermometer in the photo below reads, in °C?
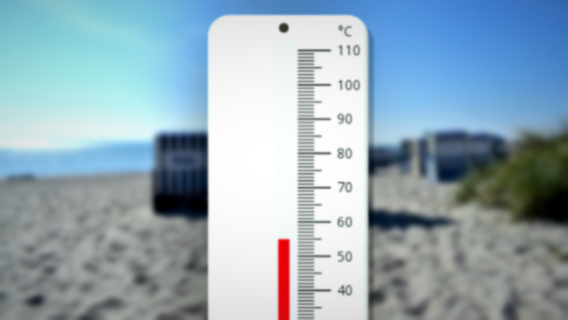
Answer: 55 °C
